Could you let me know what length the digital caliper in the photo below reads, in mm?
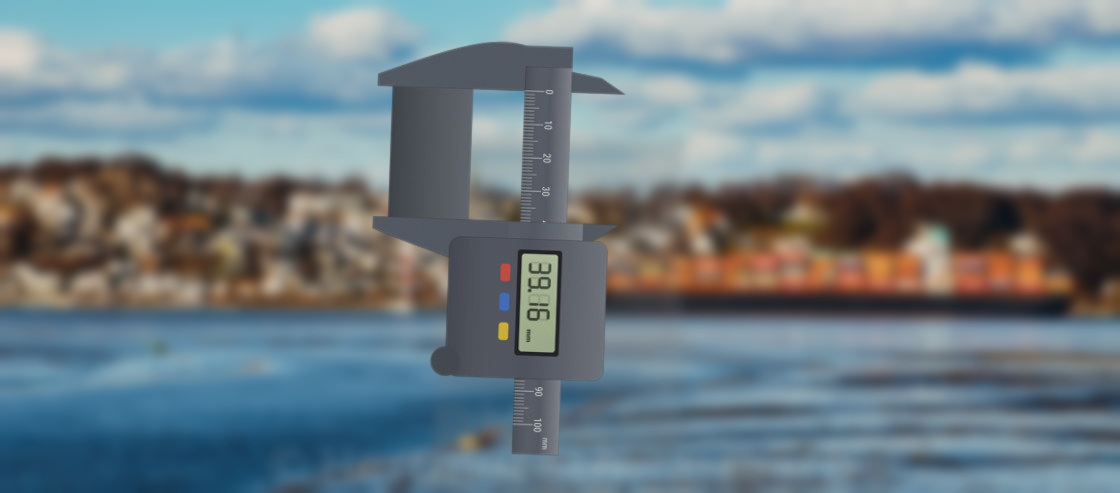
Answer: 39.16 mm
